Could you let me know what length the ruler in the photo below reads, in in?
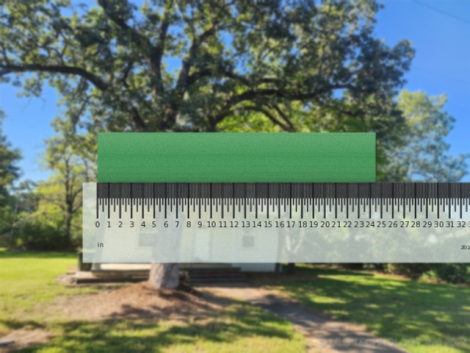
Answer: 24.5 in
